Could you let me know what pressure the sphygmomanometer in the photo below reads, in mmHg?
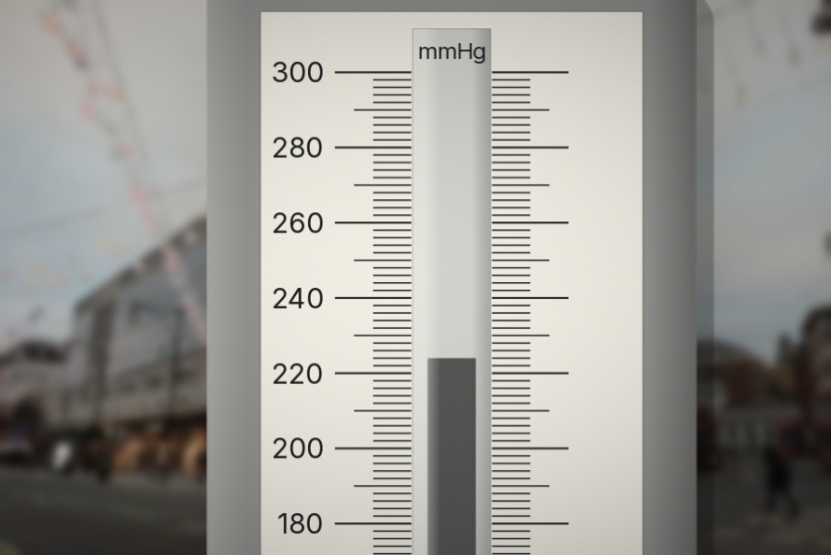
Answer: 224 mmHg
